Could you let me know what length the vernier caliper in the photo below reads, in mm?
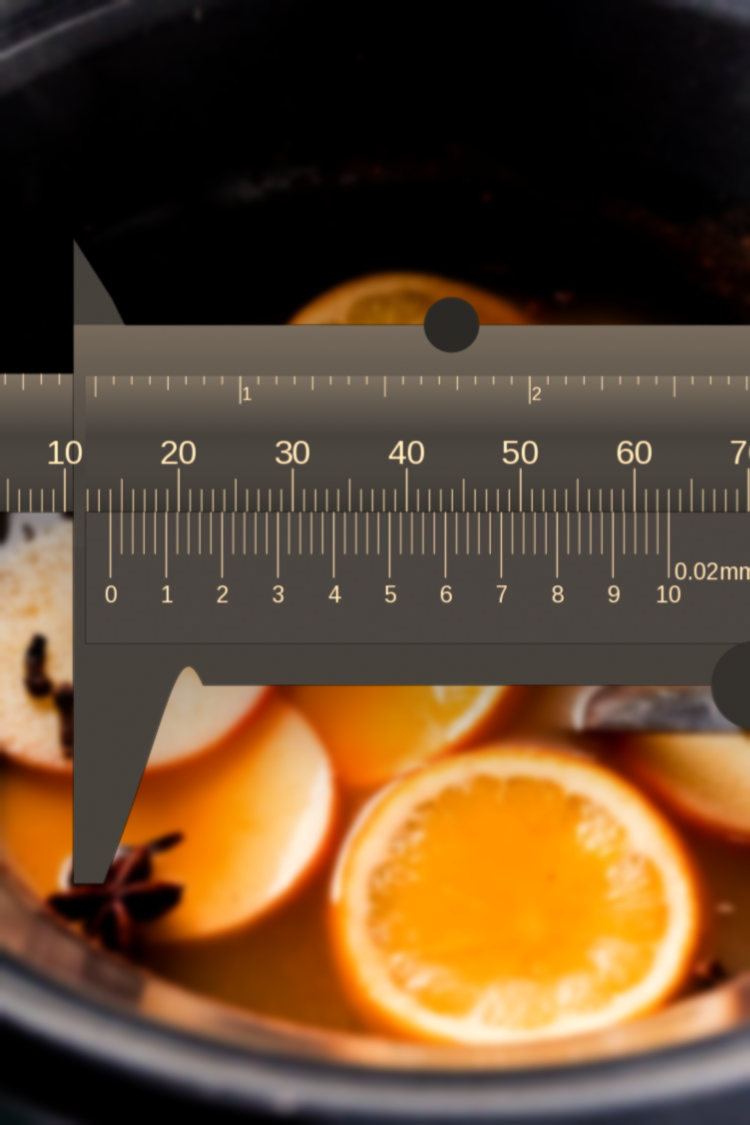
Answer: 14.0 mm
